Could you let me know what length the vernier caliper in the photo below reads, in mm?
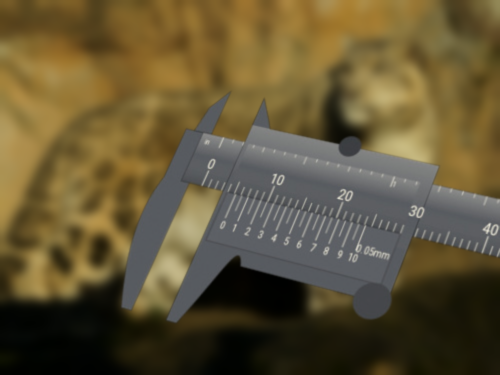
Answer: 5.2 mm
